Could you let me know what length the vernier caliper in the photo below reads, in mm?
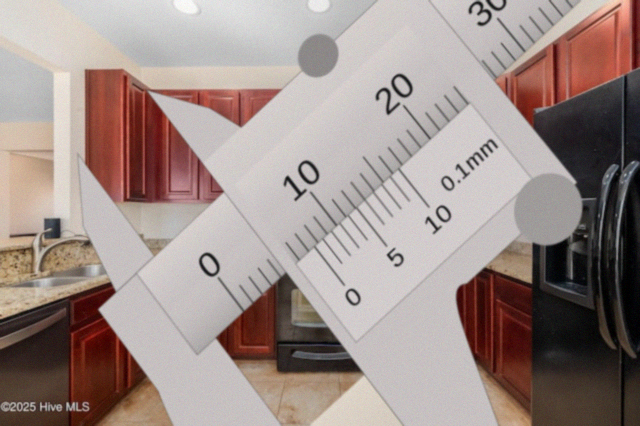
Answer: 7.6 mm
